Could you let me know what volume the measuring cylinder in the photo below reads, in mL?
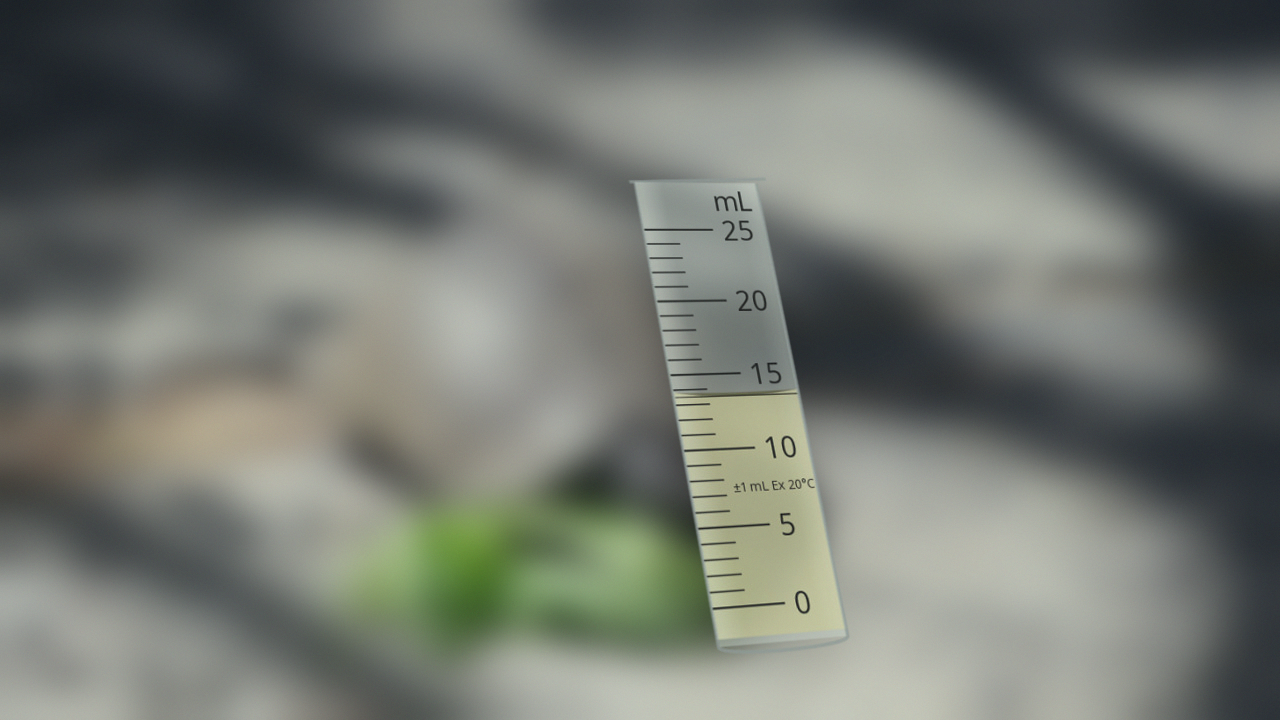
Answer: 13.5 mL
